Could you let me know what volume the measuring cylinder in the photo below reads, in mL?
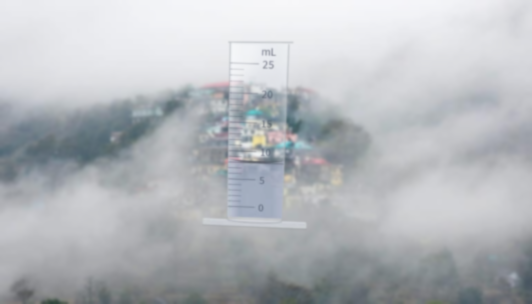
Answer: 8 mL
